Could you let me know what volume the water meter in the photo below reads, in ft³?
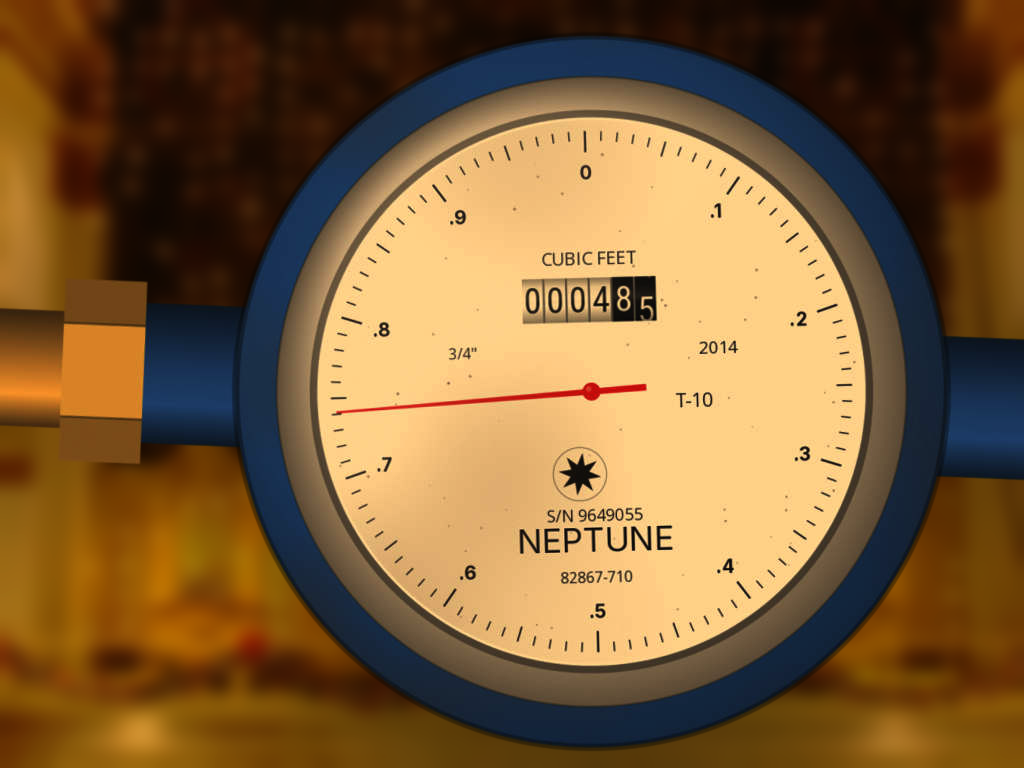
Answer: 484.74 ft³
